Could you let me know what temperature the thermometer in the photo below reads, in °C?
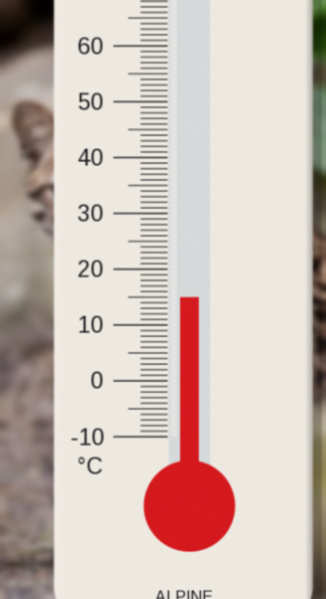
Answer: 15 °C
